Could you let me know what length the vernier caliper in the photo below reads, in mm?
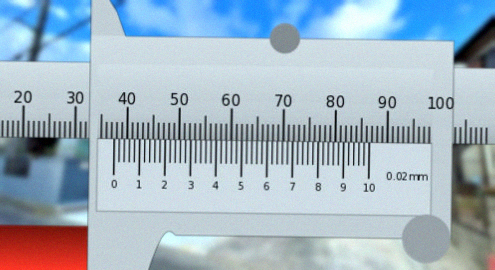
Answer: 37.5 mm
